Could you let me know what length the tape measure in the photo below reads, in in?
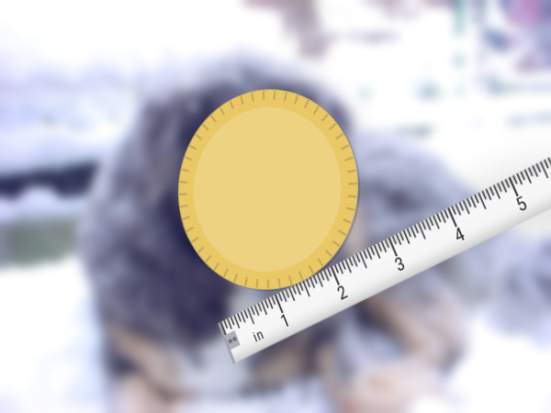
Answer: 3 in
